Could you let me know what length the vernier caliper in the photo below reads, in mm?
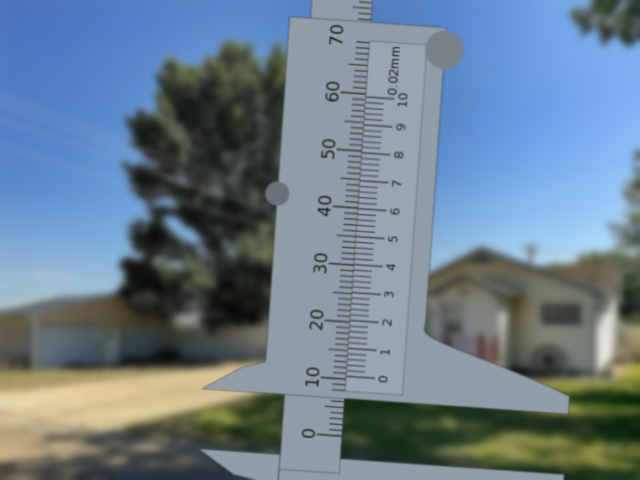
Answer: 10.5 mm
